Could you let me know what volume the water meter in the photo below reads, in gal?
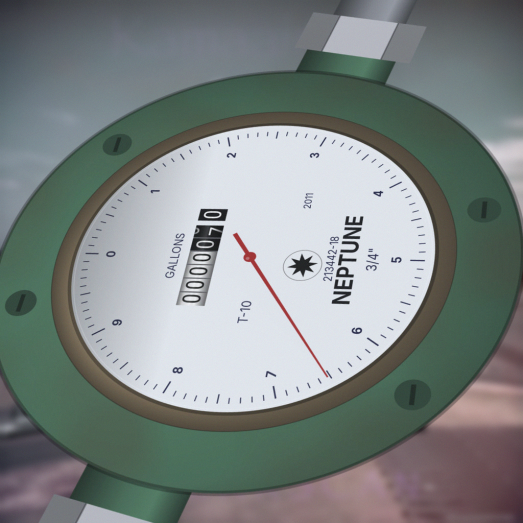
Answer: 66.5 gal
